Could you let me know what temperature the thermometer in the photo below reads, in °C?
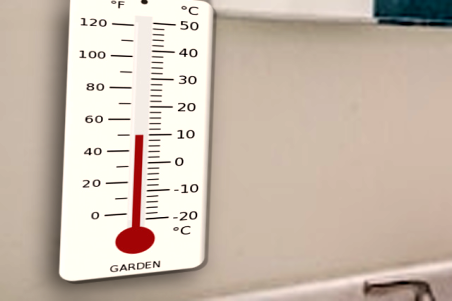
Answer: 10 °C
